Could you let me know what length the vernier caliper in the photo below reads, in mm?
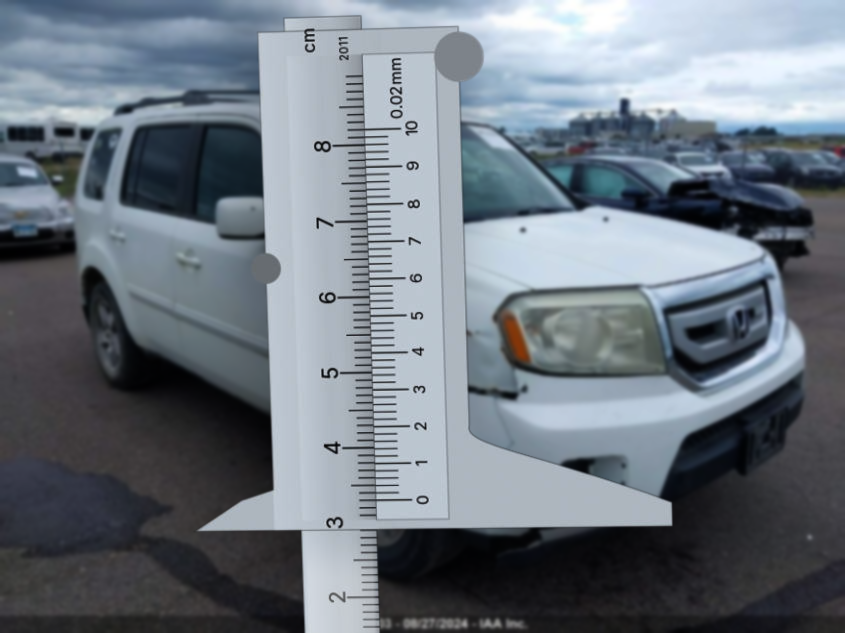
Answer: 33.0 mm
